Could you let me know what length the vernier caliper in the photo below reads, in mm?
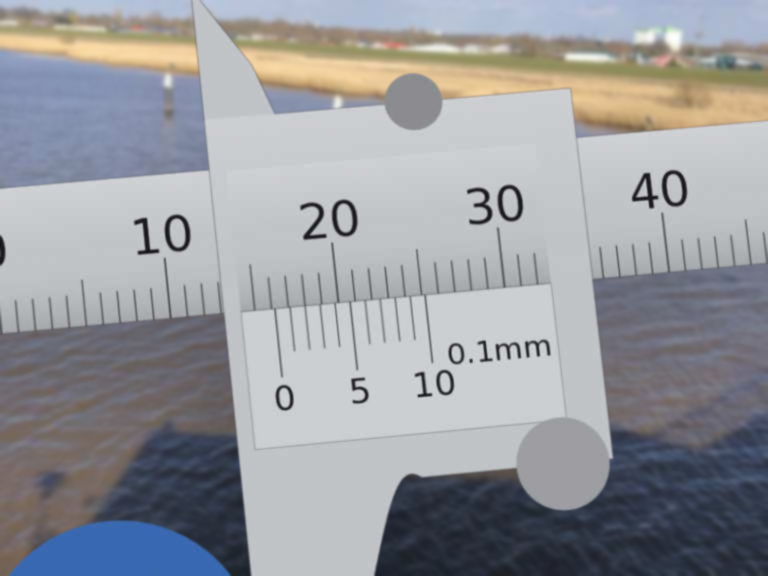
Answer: 16.2 mm
